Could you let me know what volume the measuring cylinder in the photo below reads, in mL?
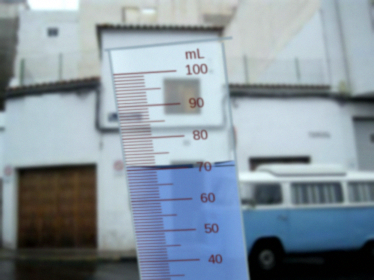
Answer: 70 mL
